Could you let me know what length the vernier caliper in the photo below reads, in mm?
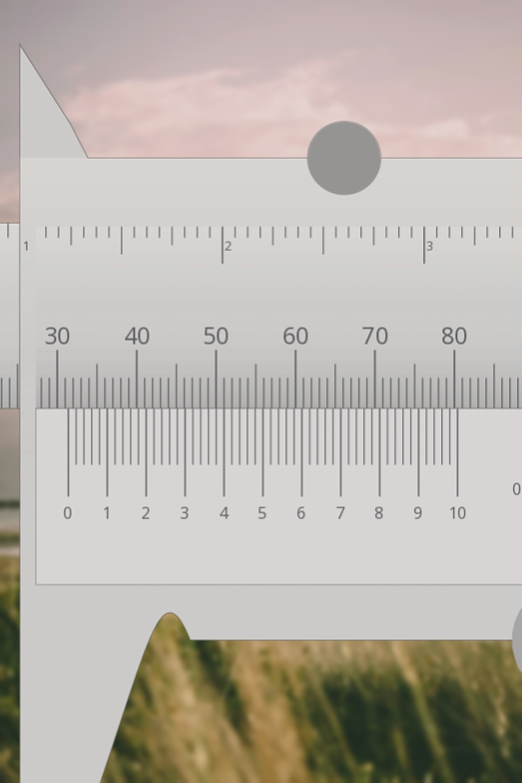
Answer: 31.4 mm
